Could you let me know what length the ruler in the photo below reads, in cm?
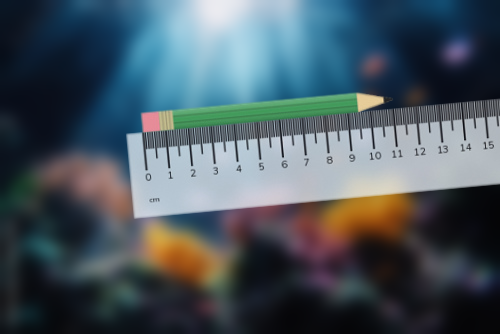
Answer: 11 cm
